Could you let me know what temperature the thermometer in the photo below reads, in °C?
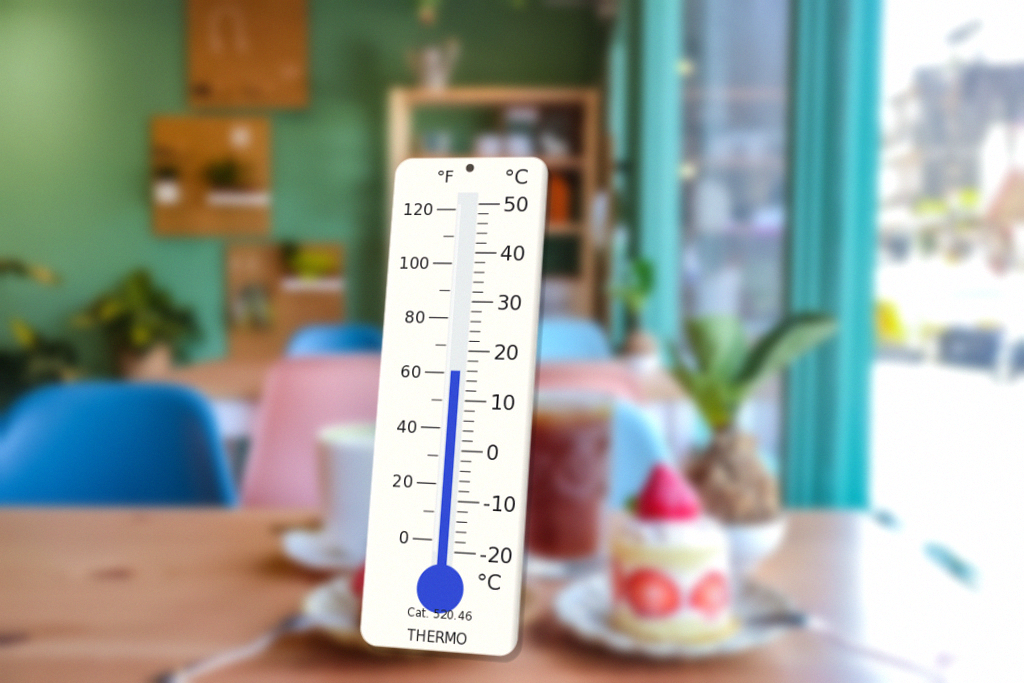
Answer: 16 °C
